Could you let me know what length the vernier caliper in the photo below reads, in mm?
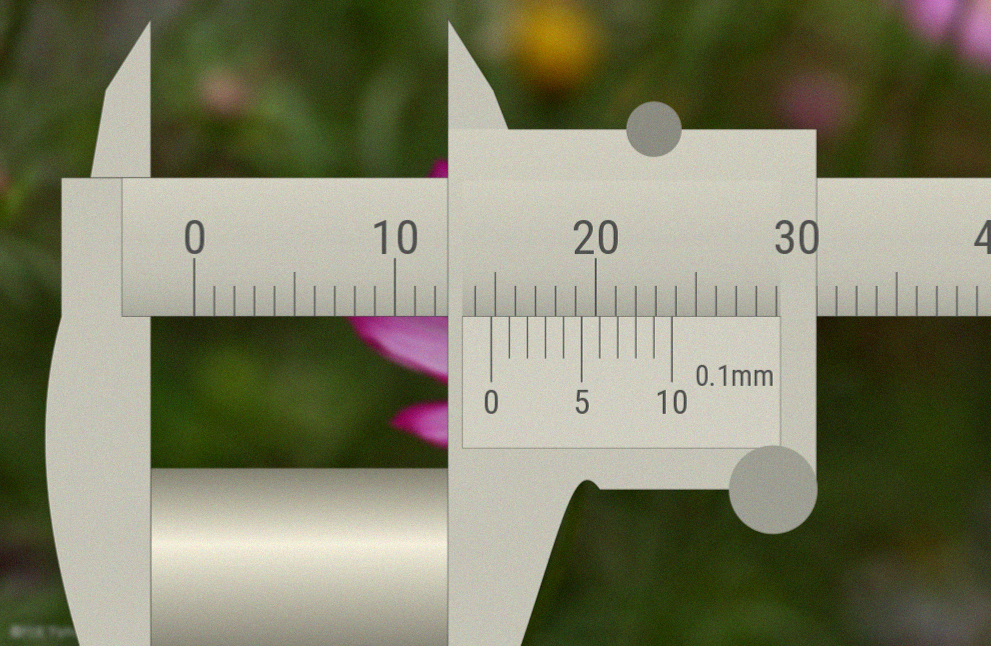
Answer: 14.8 mm
